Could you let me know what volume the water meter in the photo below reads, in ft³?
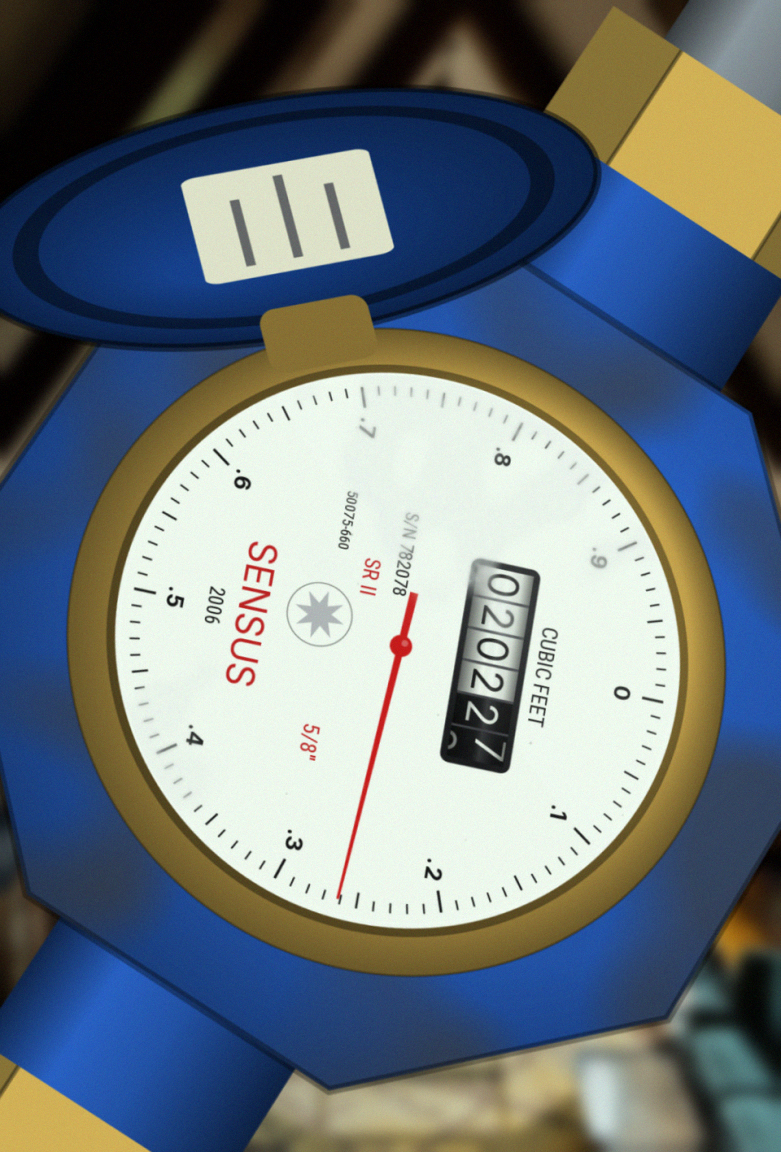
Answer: 20227.26 ft³
